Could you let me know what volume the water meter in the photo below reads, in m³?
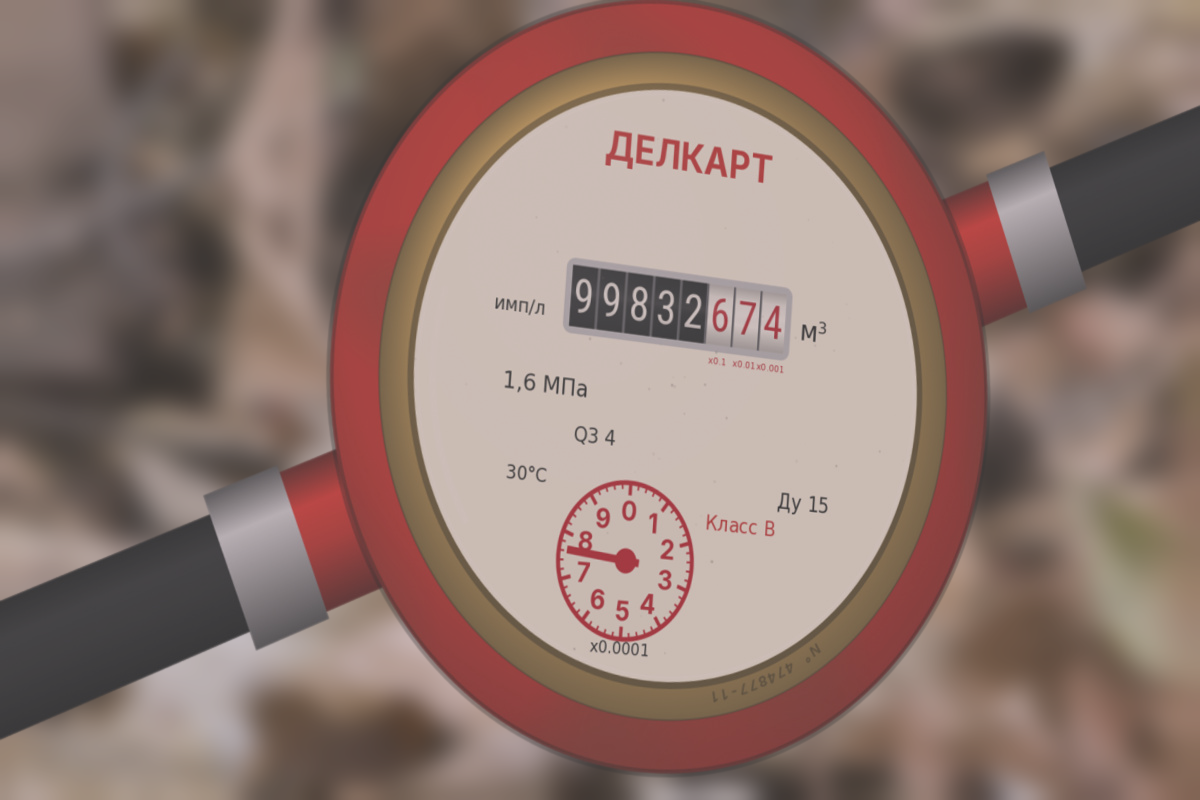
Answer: 99832.6747 m³
